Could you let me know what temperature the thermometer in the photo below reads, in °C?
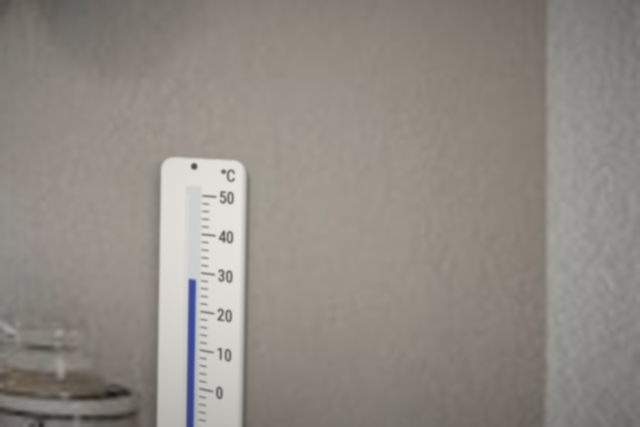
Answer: 28 °C
